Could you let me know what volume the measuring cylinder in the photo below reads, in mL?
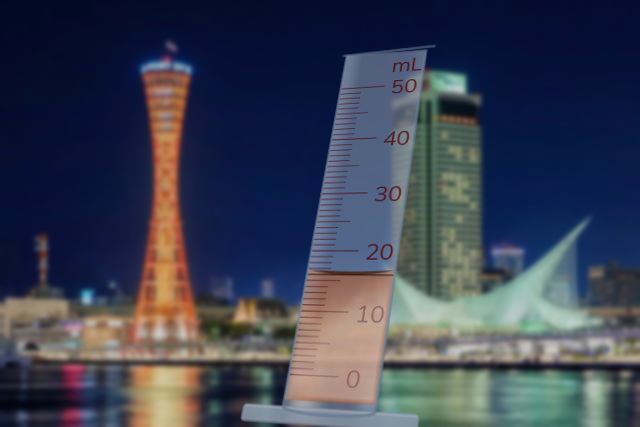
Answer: 16 mL
